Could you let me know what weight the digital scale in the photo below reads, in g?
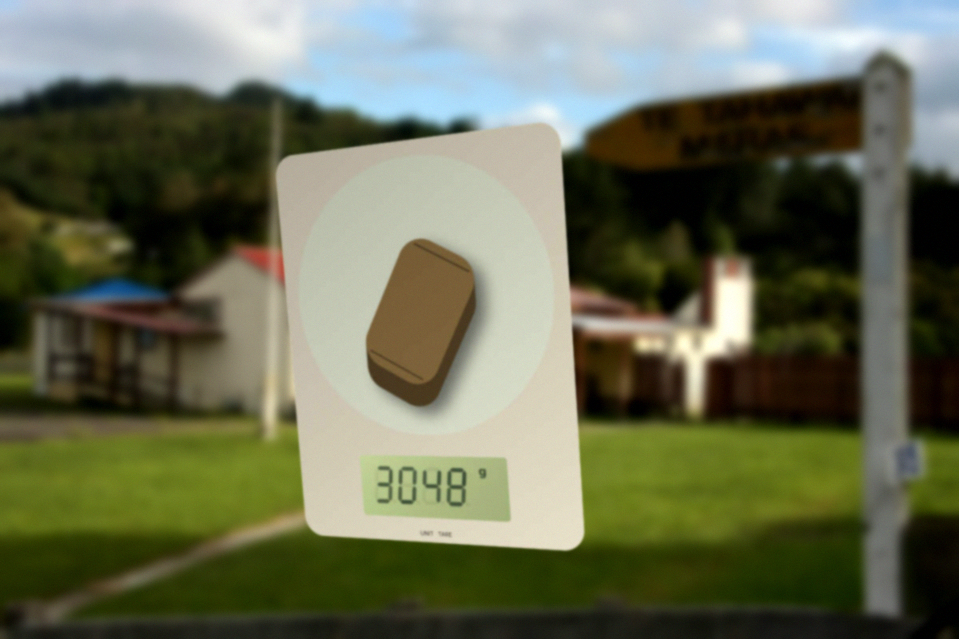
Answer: 3048 g
